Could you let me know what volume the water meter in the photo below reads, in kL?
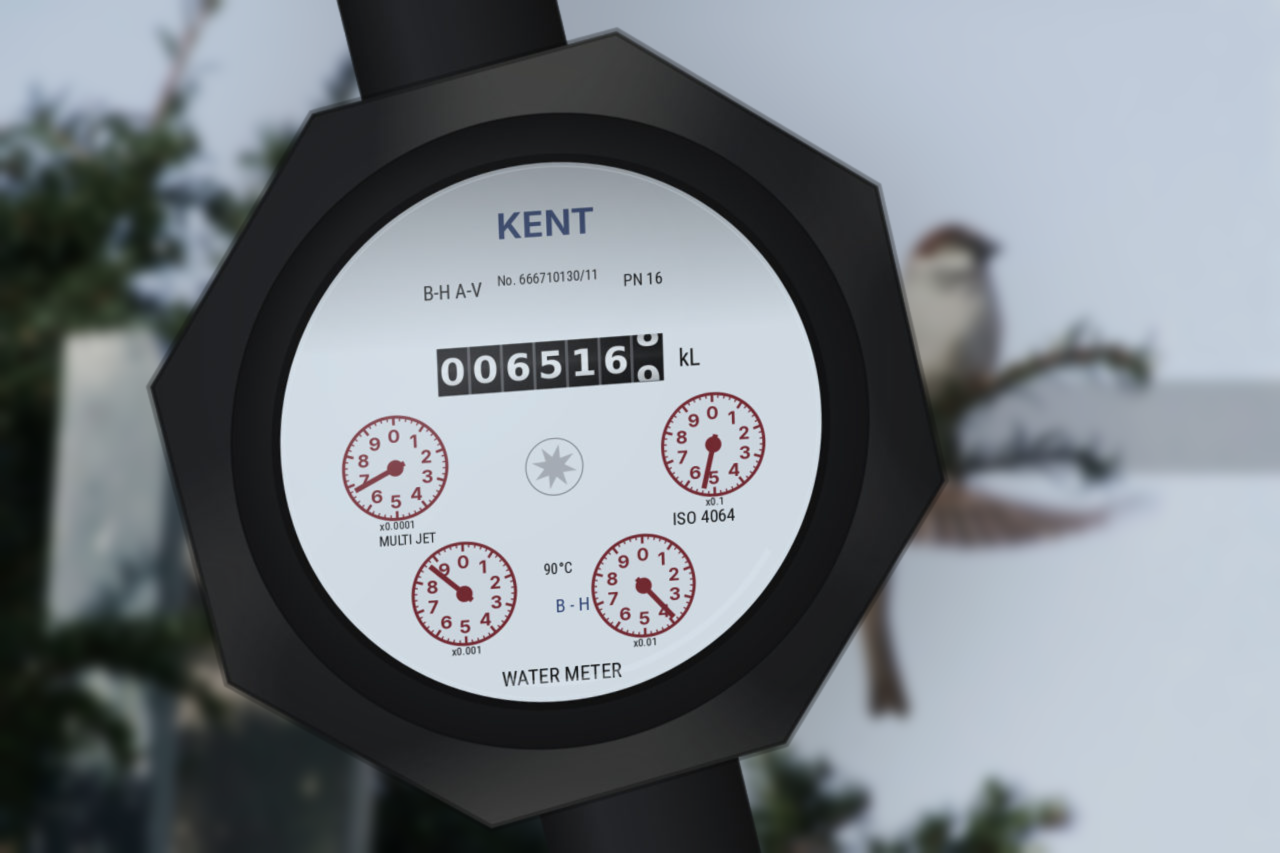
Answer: 65168.5386 kL
